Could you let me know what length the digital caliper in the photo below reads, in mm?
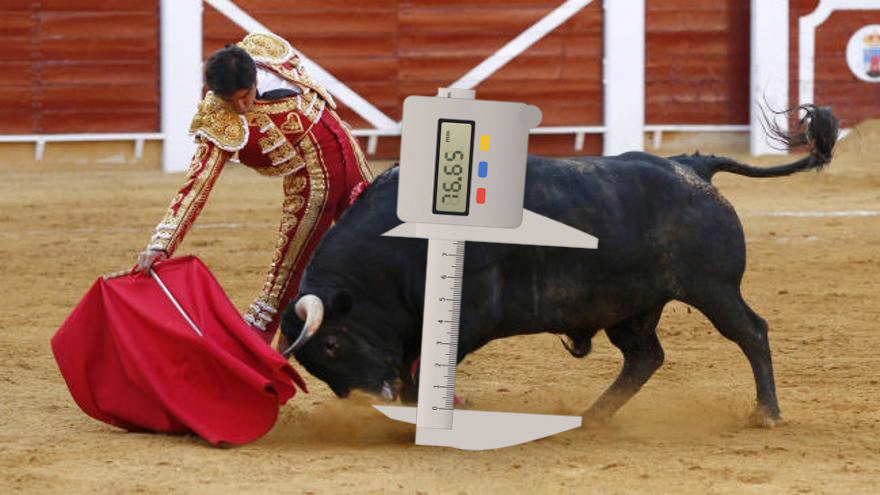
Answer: 76.65 mm
